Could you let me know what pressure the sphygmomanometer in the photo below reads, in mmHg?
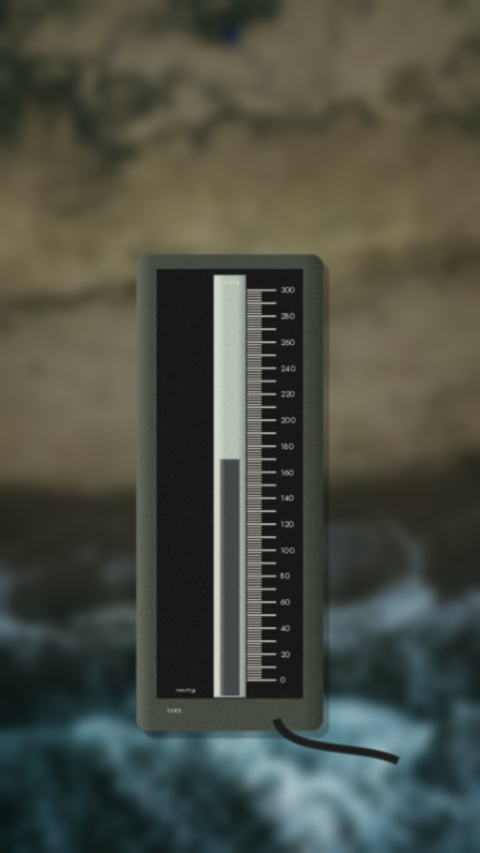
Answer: 170 mmHg
